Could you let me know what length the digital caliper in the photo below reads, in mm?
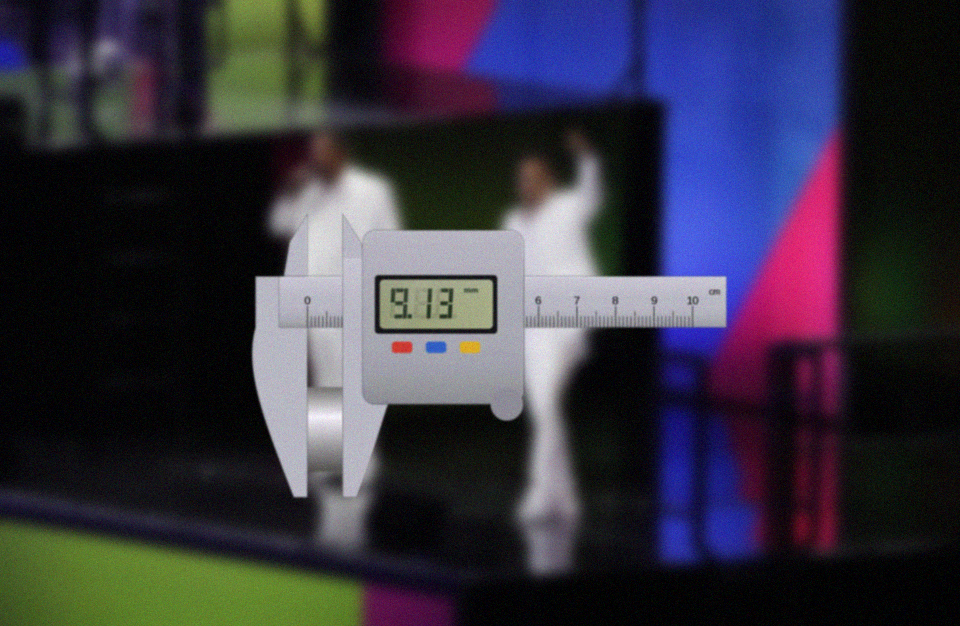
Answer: 9.13 mm
